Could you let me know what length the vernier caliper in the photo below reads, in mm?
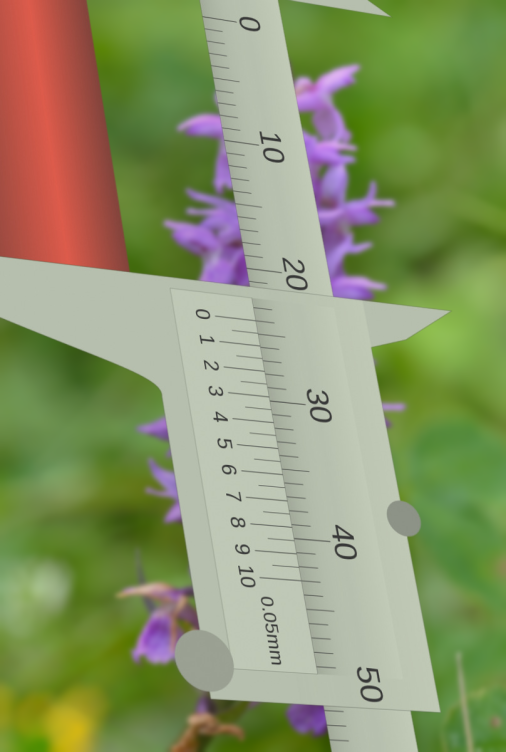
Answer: 24.0 mm
